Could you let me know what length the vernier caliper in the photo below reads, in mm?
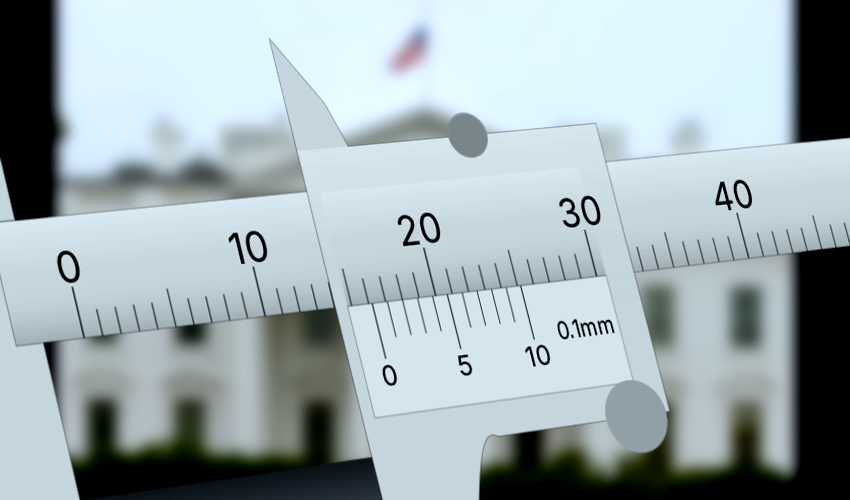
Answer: 16.2 mm
